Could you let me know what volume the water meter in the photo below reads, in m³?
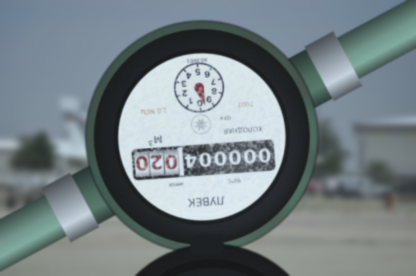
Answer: 4.0199 m³
